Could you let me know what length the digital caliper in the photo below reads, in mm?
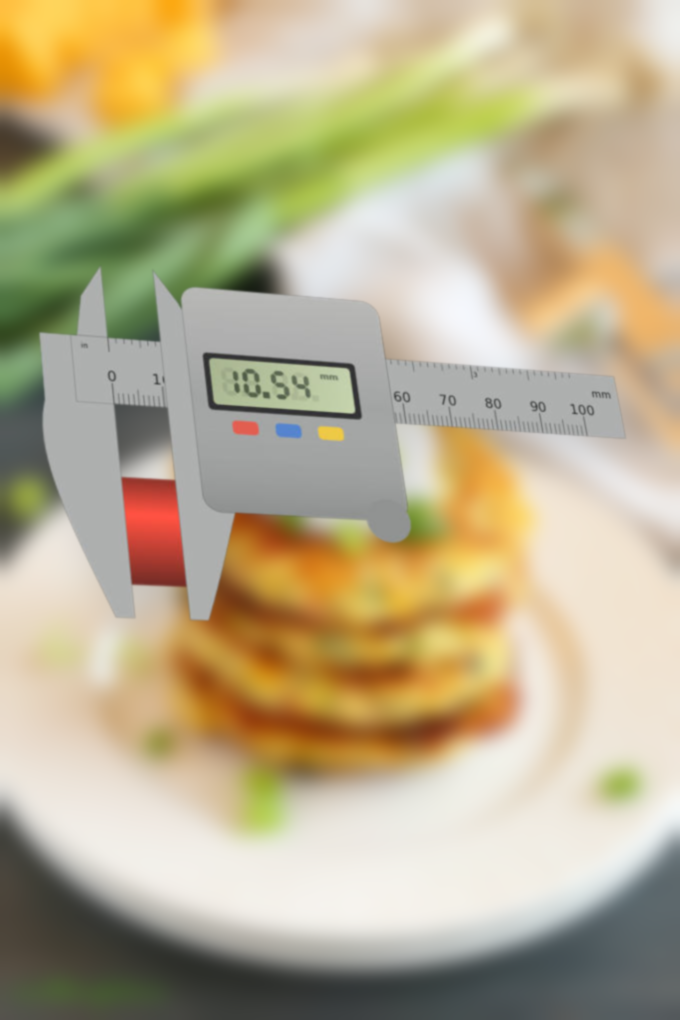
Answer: 10.54 mm
